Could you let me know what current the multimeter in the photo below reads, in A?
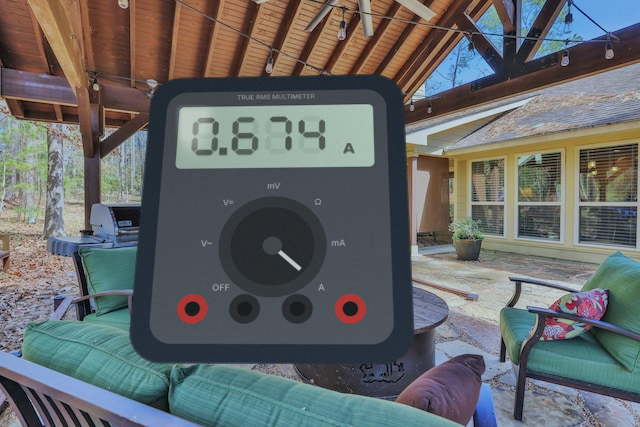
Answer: 0.674 A
